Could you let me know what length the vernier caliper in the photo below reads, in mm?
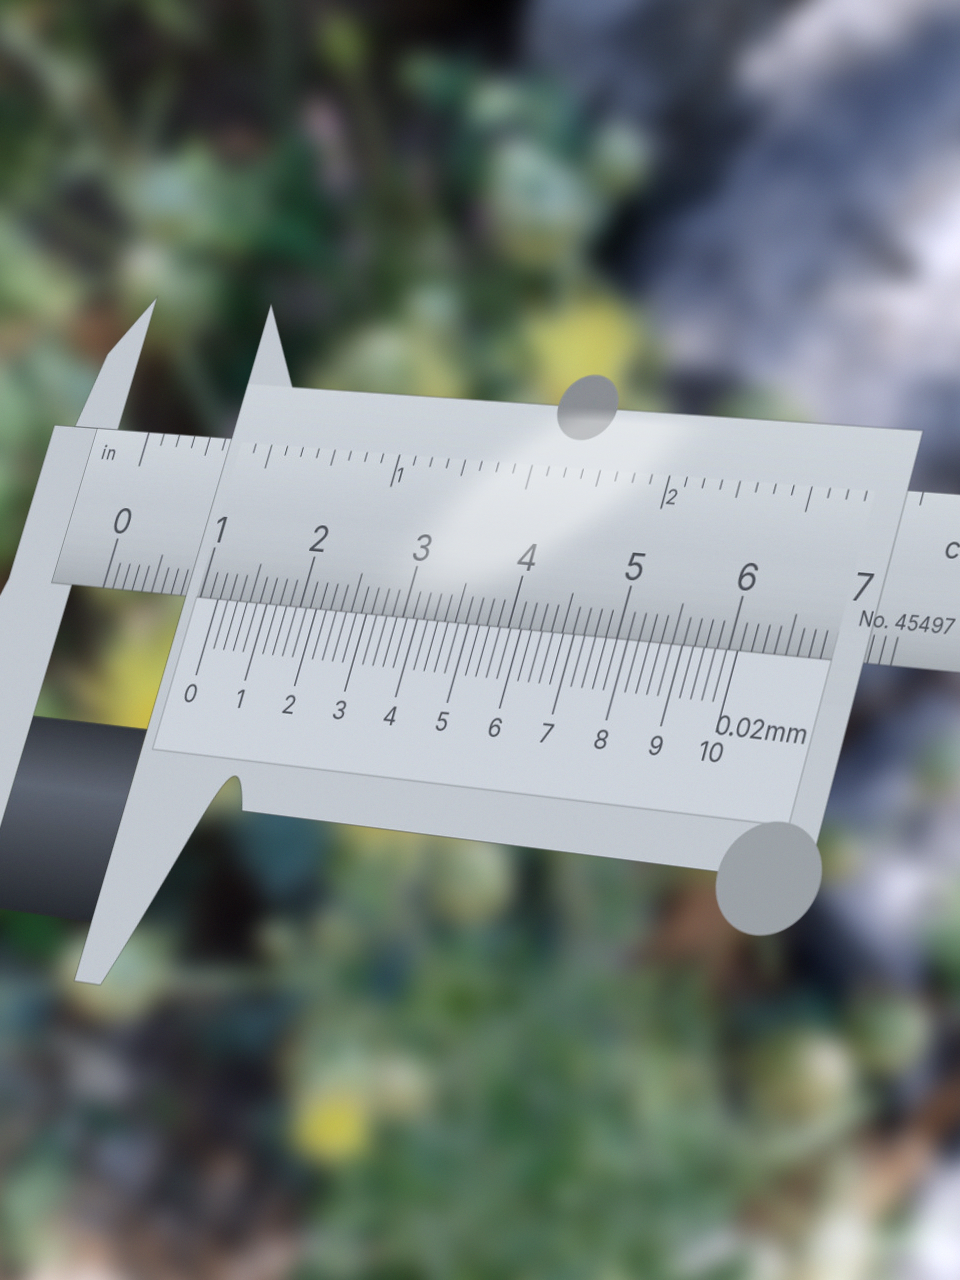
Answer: 11.8 mm
